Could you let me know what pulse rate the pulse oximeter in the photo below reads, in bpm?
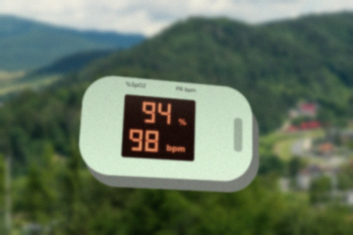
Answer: 98 bpm
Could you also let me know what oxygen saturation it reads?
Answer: 94 %
